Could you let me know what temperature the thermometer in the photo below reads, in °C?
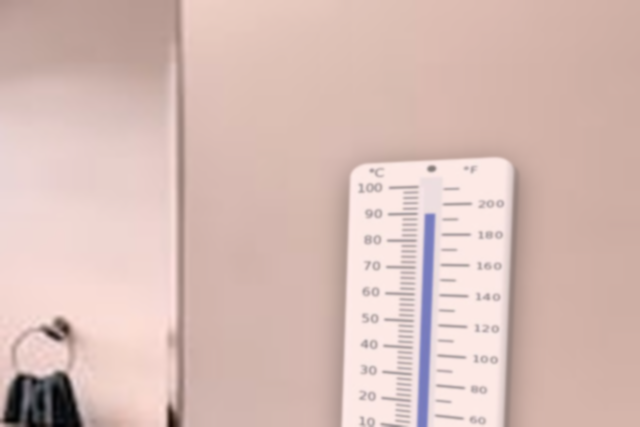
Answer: 90 °C
